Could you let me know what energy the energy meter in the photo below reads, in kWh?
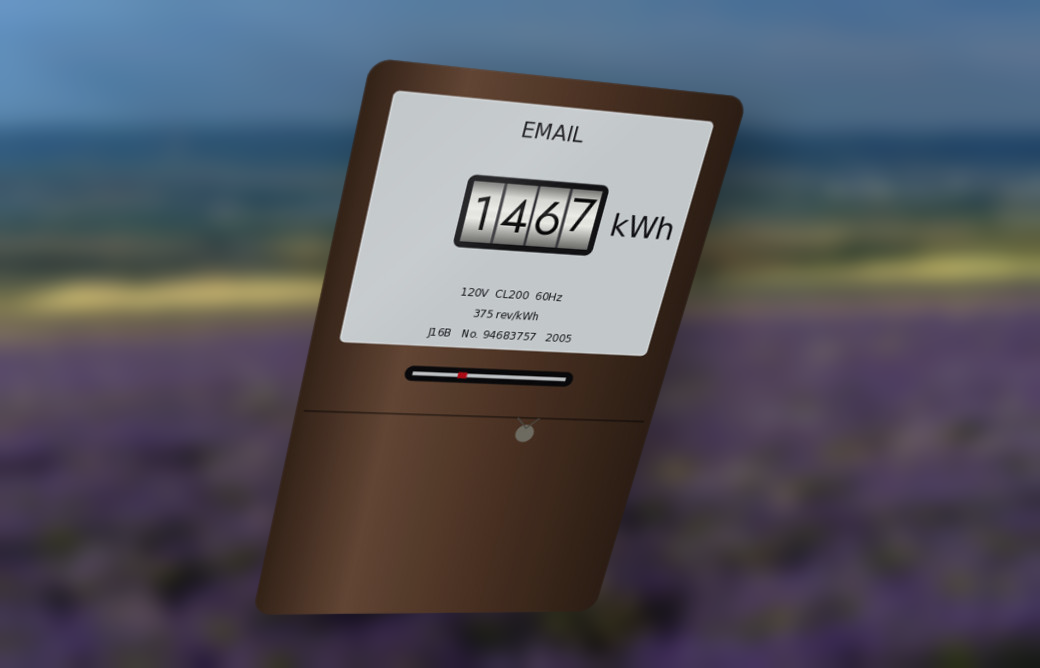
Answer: 1467 kWh
